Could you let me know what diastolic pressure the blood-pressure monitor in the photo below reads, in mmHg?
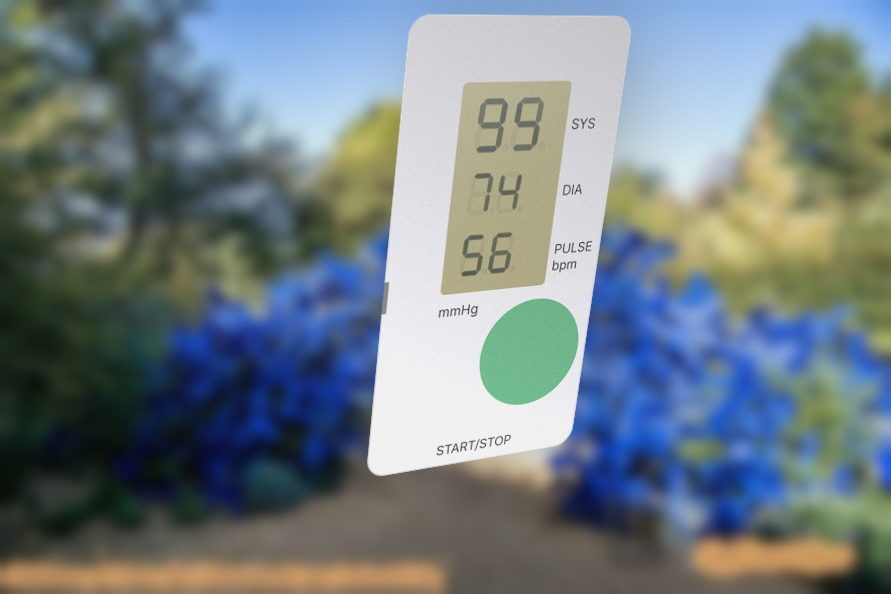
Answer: 74 mmHg
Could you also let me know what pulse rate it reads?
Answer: 56 bpm
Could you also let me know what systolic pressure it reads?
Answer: 99 mmHg
